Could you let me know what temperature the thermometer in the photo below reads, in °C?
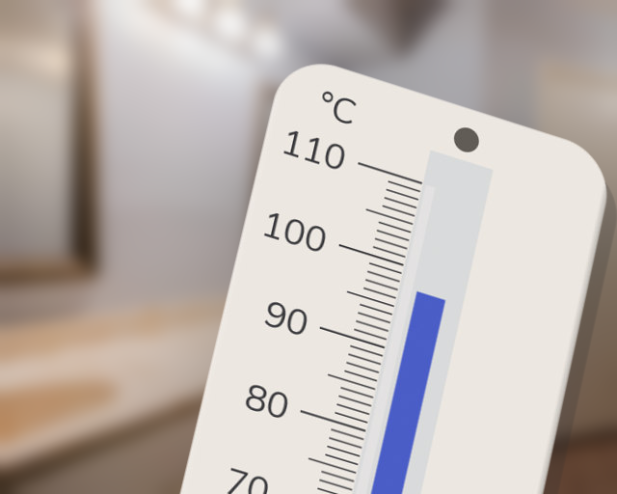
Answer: 97.5 °C
